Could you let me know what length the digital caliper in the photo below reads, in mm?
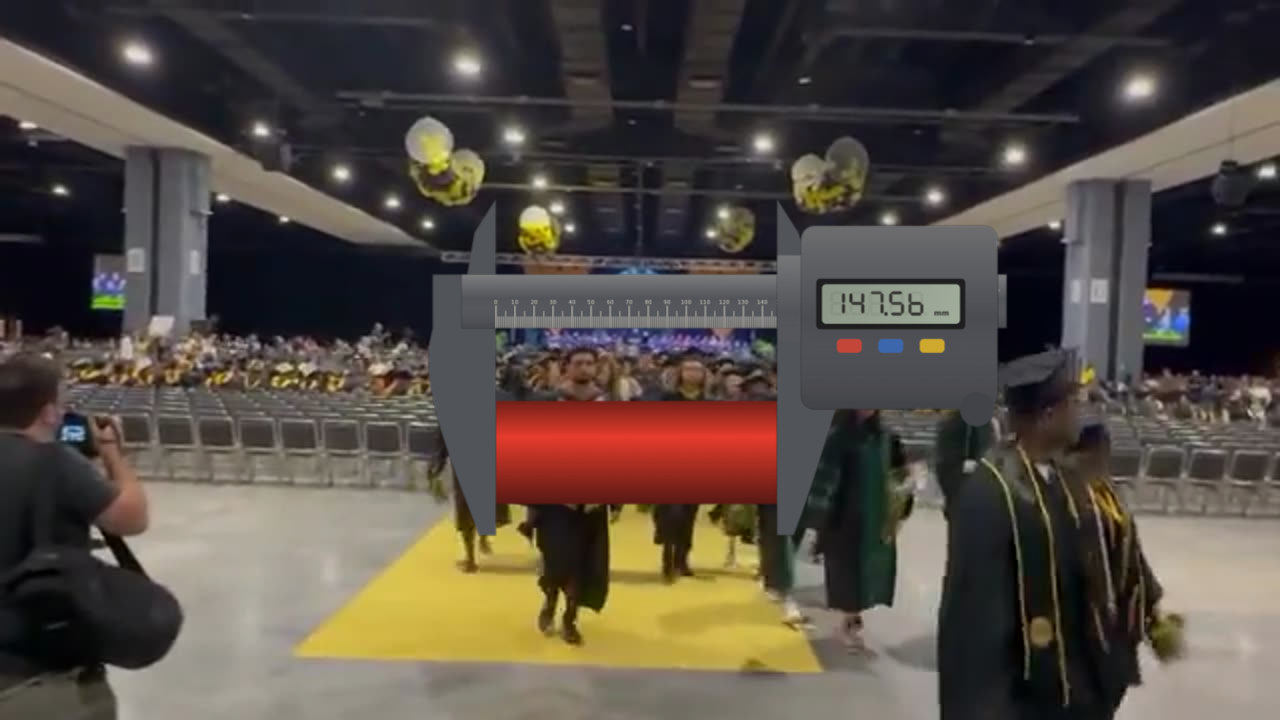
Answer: 147.56 mm
